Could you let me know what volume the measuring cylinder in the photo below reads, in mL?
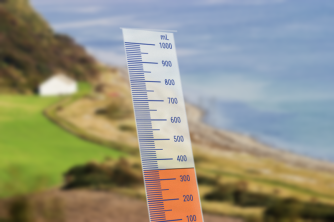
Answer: 350 mL
